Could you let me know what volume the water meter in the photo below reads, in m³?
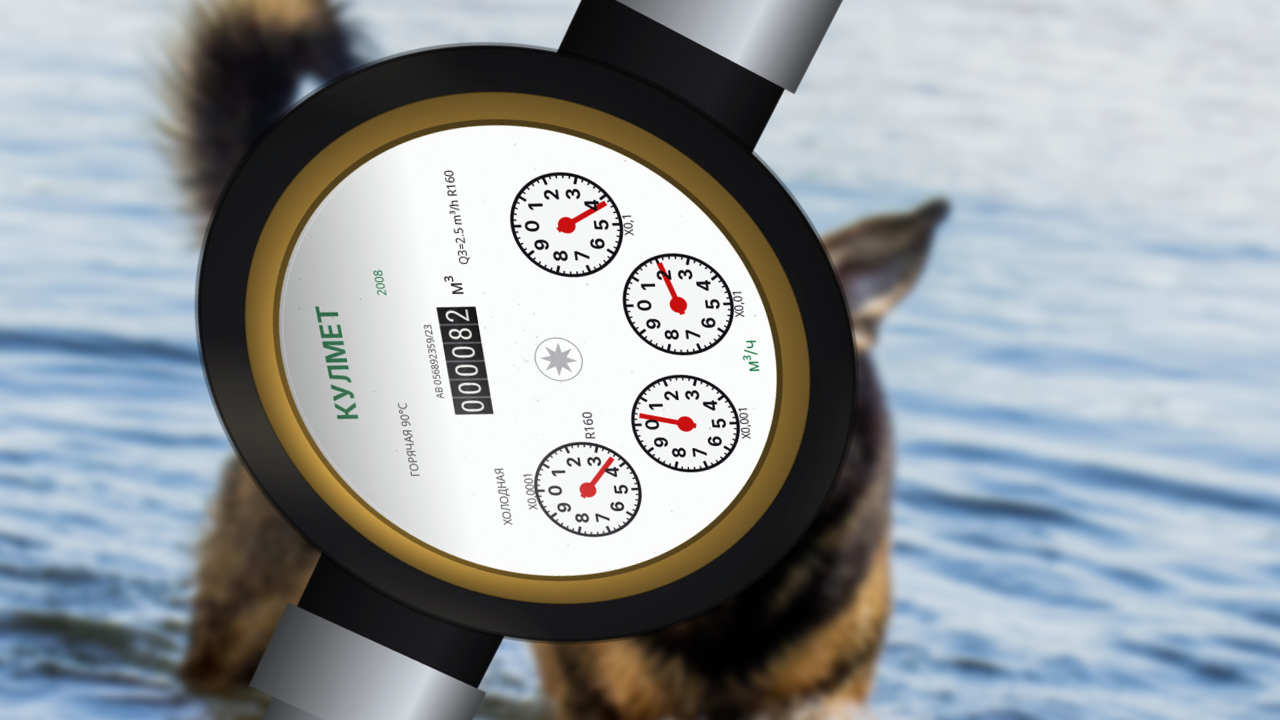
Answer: 82.4203 m³
